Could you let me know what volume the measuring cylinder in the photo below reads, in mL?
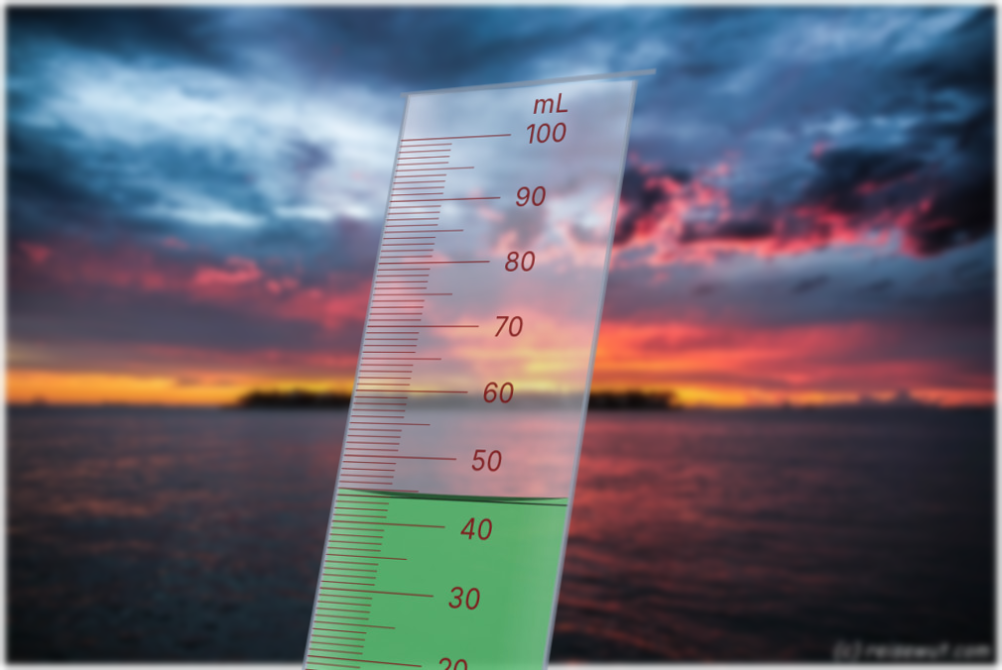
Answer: 44 mL
